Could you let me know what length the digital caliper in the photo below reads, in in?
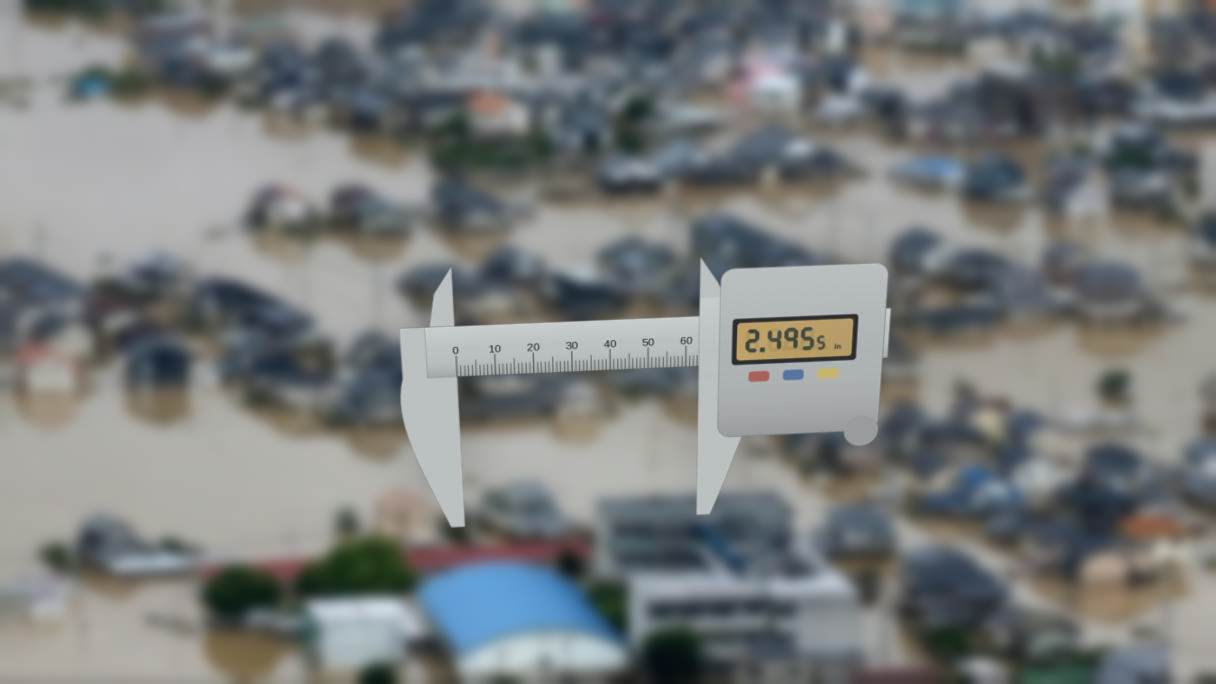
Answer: 2.4955 in
